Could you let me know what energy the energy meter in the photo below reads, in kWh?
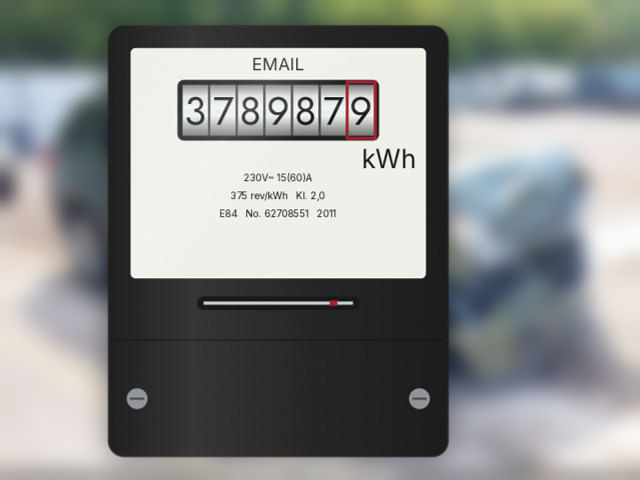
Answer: 378987.9 kWh
